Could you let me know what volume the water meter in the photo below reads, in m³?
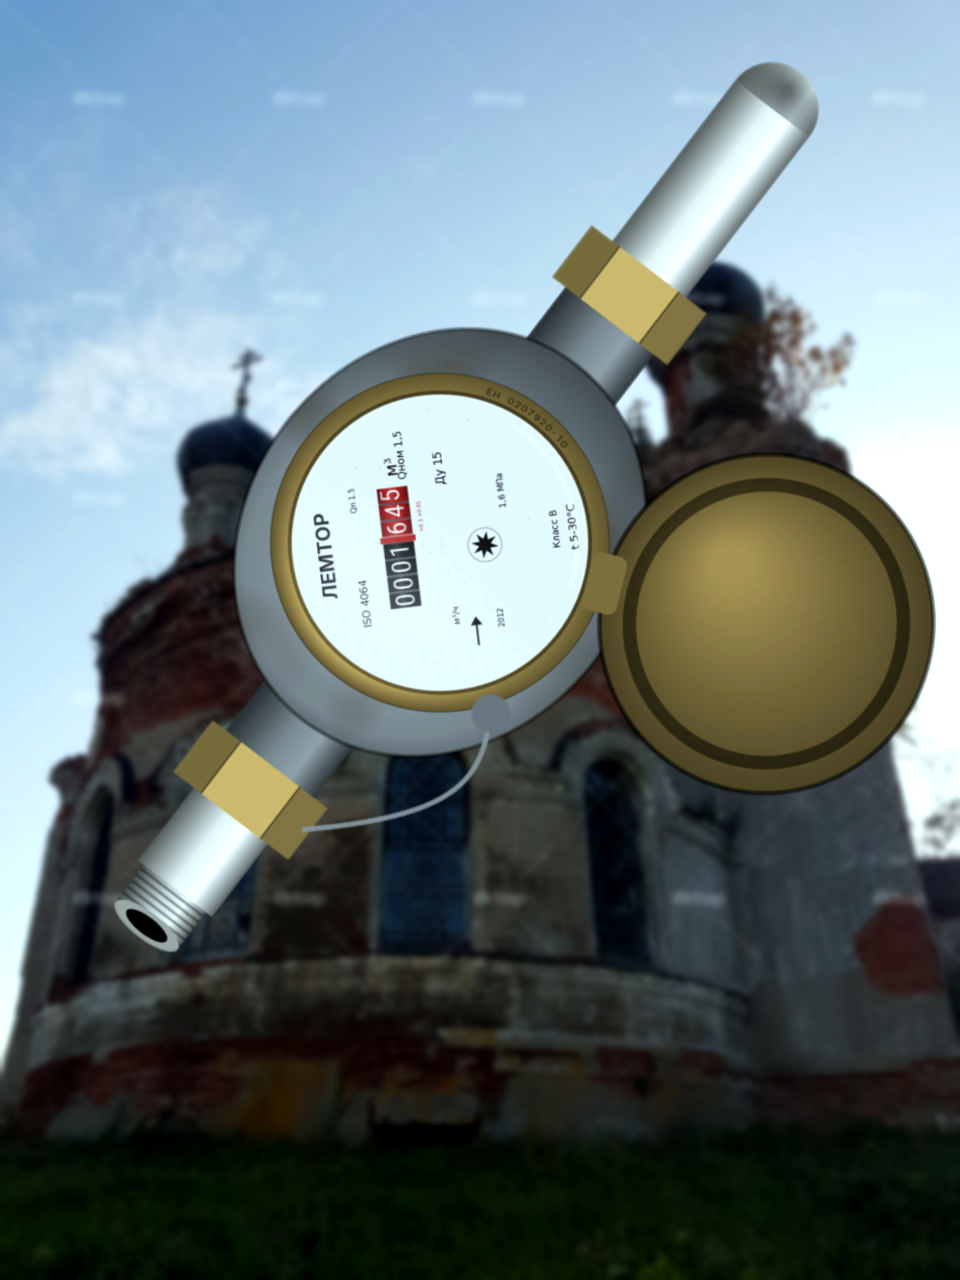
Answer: 1.645 m³
